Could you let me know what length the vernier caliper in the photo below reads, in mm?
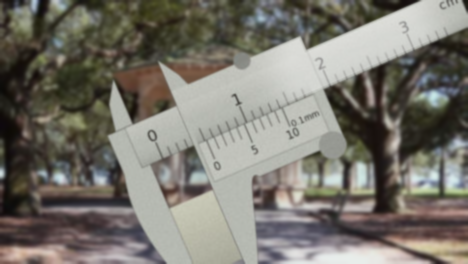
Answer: 5.2 mm
